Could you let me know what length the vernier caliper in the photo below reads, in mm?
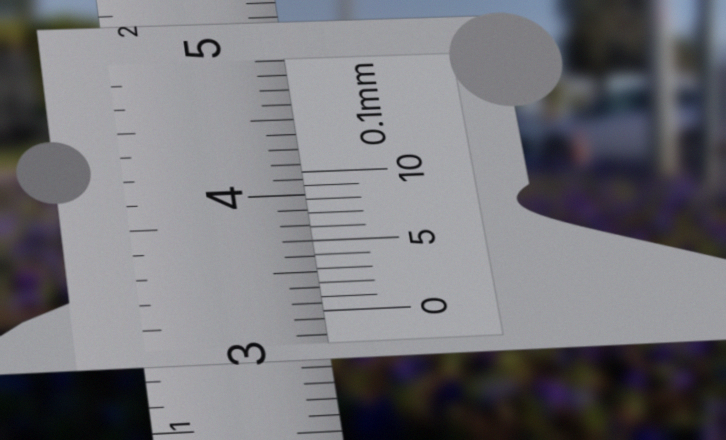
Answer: 32.5 mm
